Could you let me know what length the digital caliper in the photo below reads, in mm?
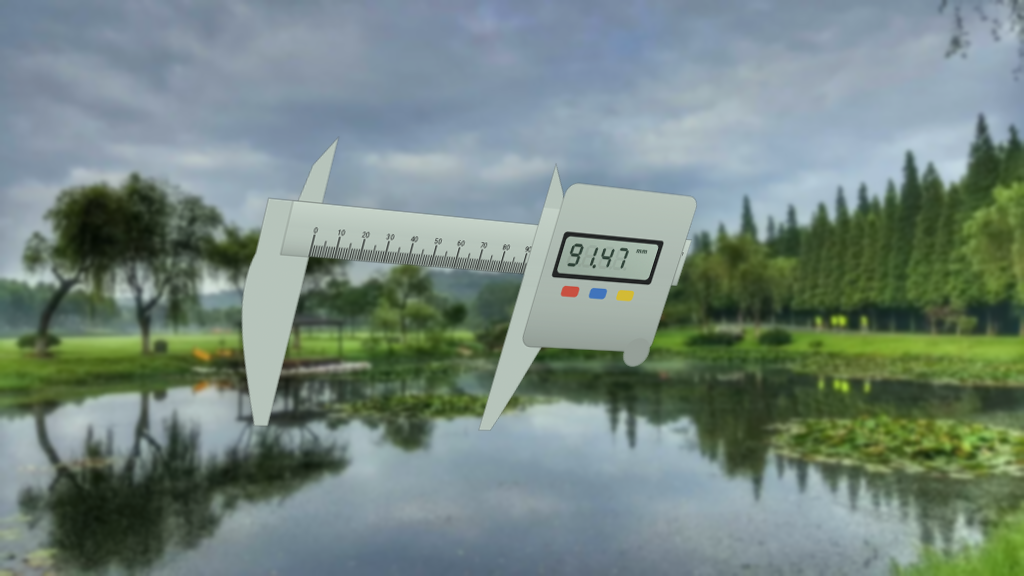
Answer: 91.47 mm
